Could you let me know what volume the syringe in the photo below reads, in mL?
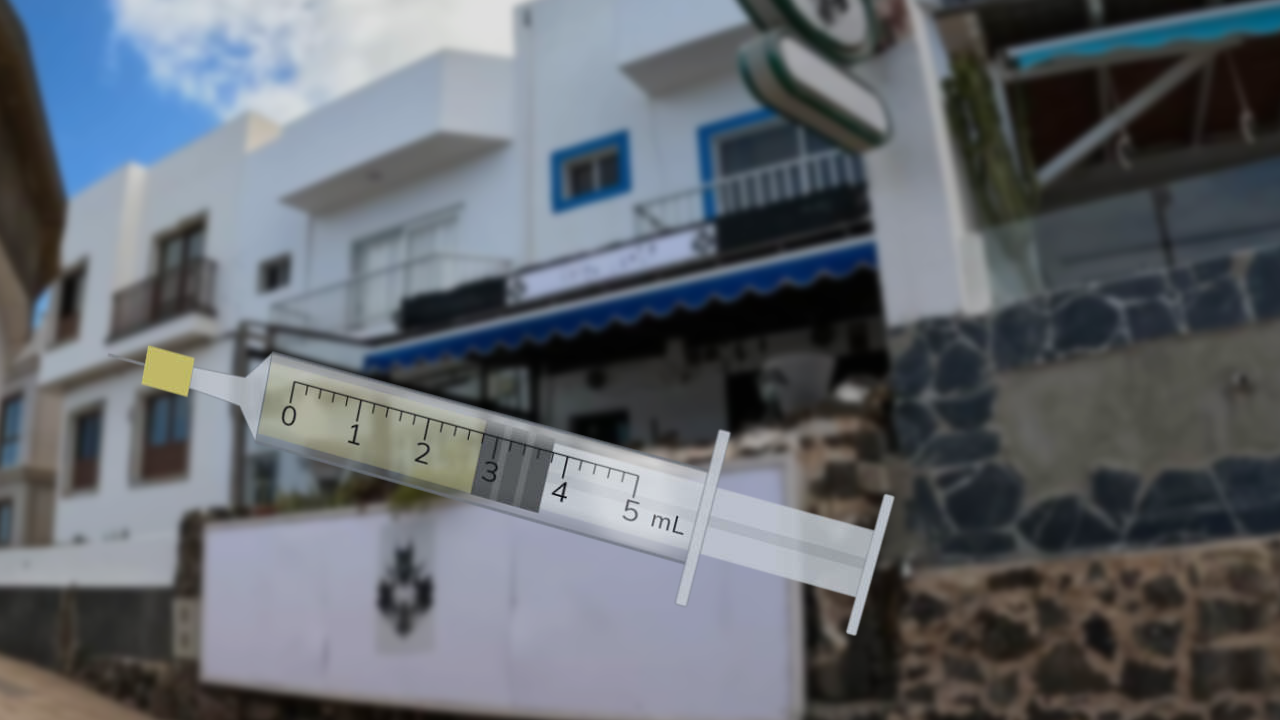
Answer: 2.8 mL
